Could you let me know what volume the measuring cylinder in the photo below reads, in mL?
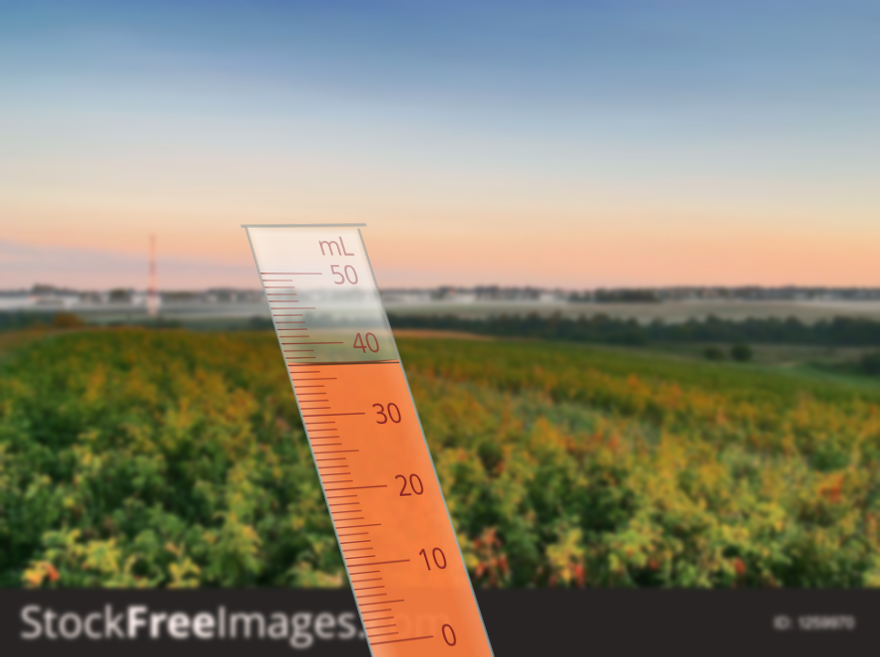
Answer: 37 mL
